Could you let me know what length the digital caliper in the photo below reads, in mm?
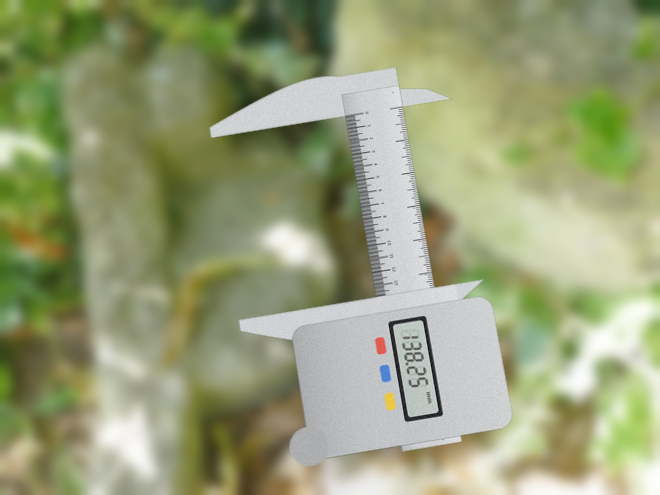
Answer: 138.25 mm
